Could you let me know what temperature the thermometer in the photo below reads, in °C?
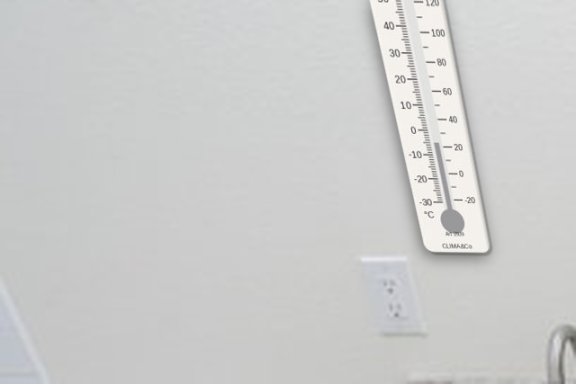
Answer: -5 °C
